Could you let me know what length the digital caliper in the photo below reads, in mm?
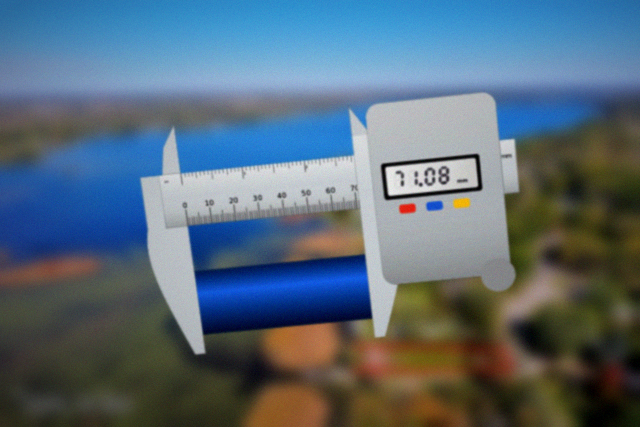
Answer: 71.08 mm
